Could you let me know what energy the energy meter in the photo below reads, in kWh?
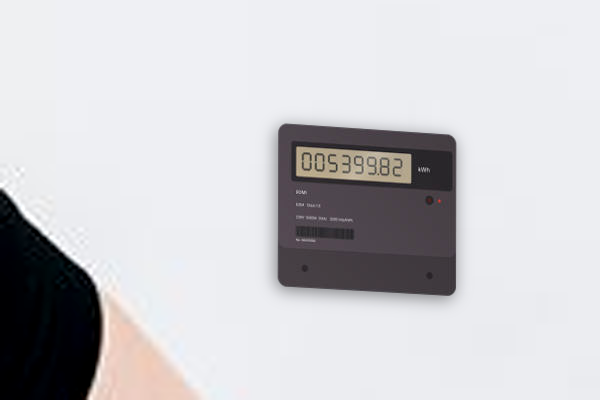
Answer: 5399.82 kWh
